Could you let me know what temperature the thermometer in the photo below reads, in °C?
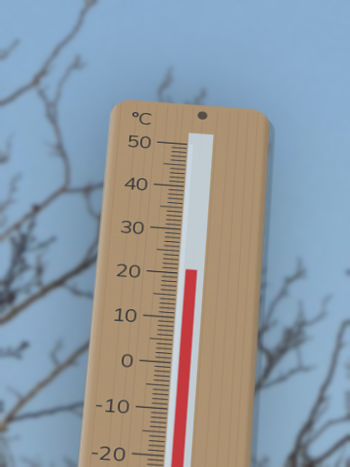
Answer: 21 °C
